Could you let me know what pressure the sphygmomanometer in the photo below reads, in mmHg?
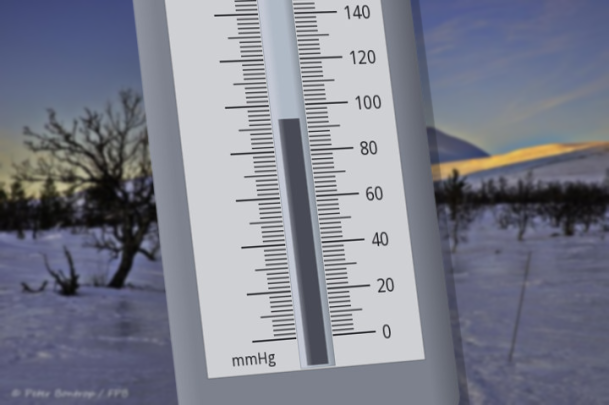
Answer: 94 mmHg
